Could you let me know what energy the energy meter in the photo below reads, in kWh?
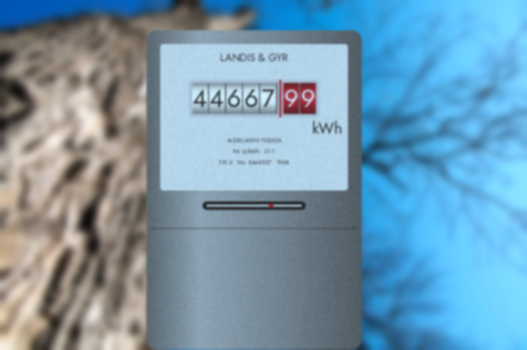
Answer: 44667.99 kWh
